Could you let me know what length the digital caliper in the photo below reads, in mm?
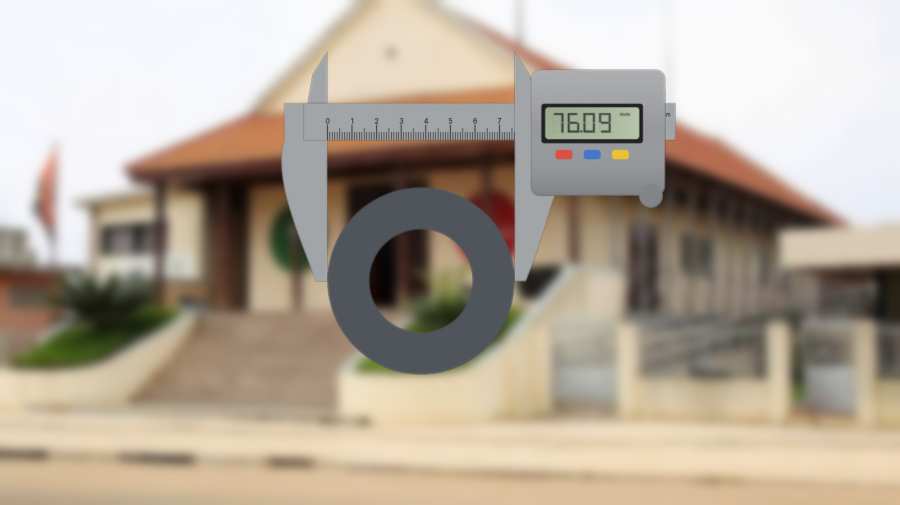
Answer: 76.09 mm
